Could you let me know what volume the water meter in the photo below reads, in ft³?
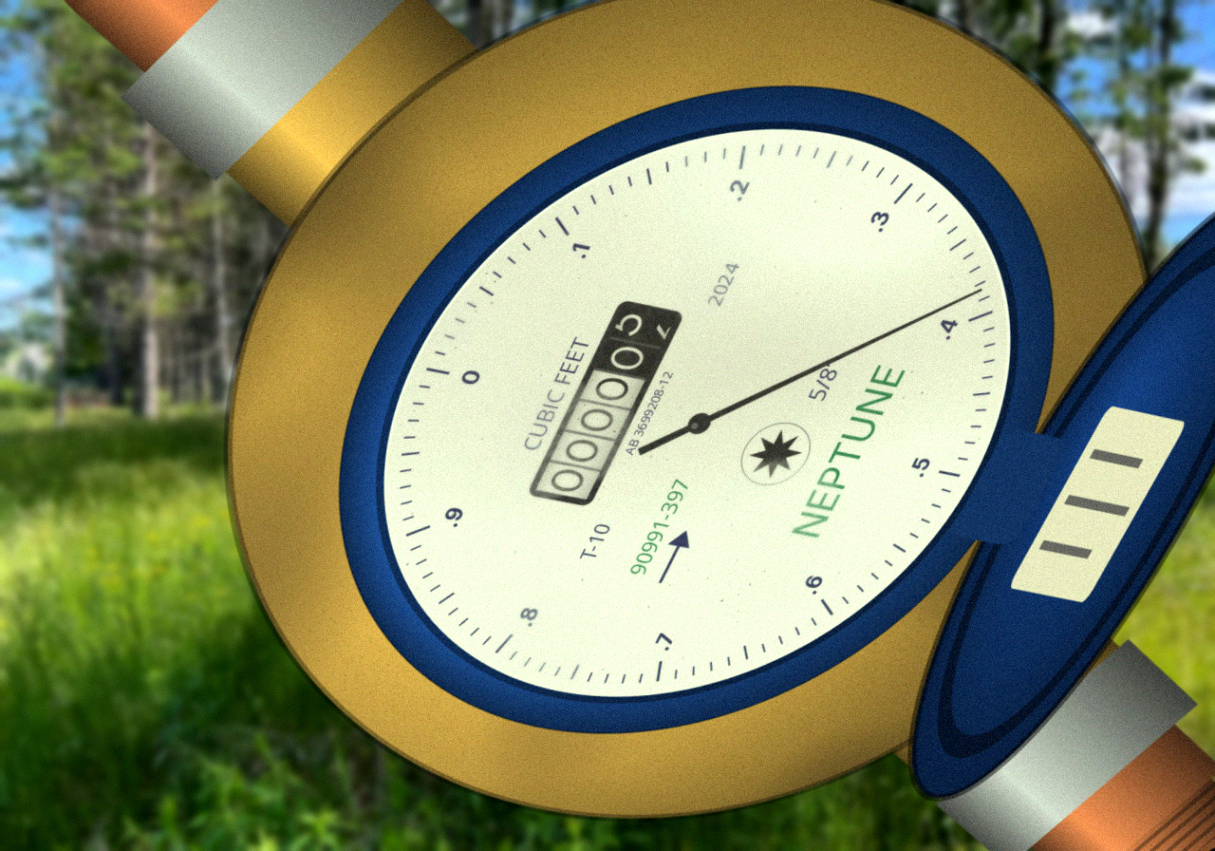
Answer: 5.38 ft³
